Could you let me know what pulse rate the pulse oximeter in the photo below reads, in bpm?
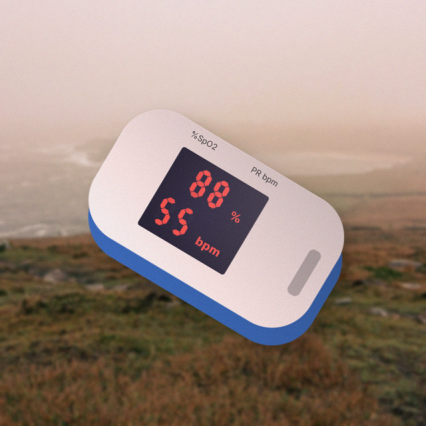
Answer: 55 bpm
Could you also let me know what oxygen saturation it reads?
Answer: 88 %
